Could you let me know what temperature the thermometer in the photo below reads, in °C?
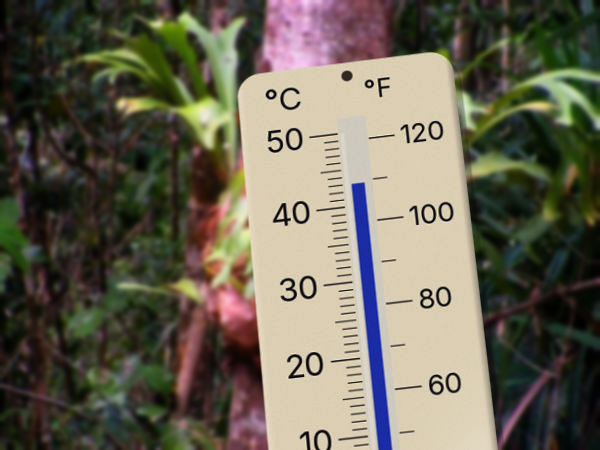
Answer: 43 °C
